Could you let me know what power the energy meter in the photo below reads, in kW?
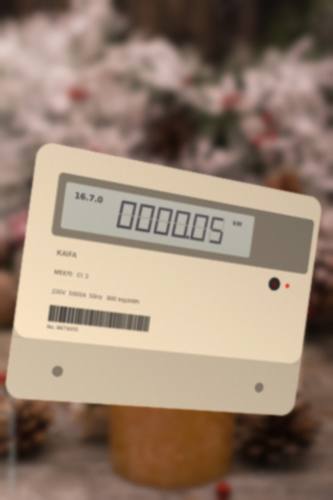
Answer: 0.05 kW
